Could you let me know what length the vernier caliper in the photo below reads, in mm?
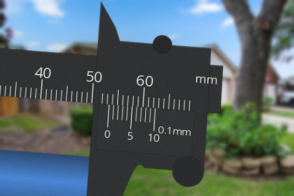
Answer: 53.4 mm
